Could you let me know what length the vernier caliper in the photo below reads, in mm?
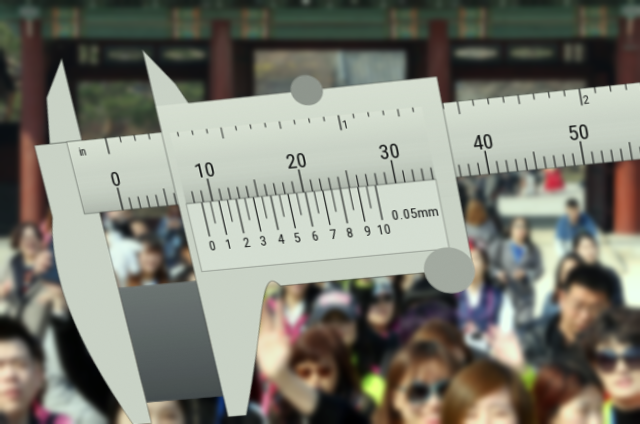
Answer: 8.8 mm
